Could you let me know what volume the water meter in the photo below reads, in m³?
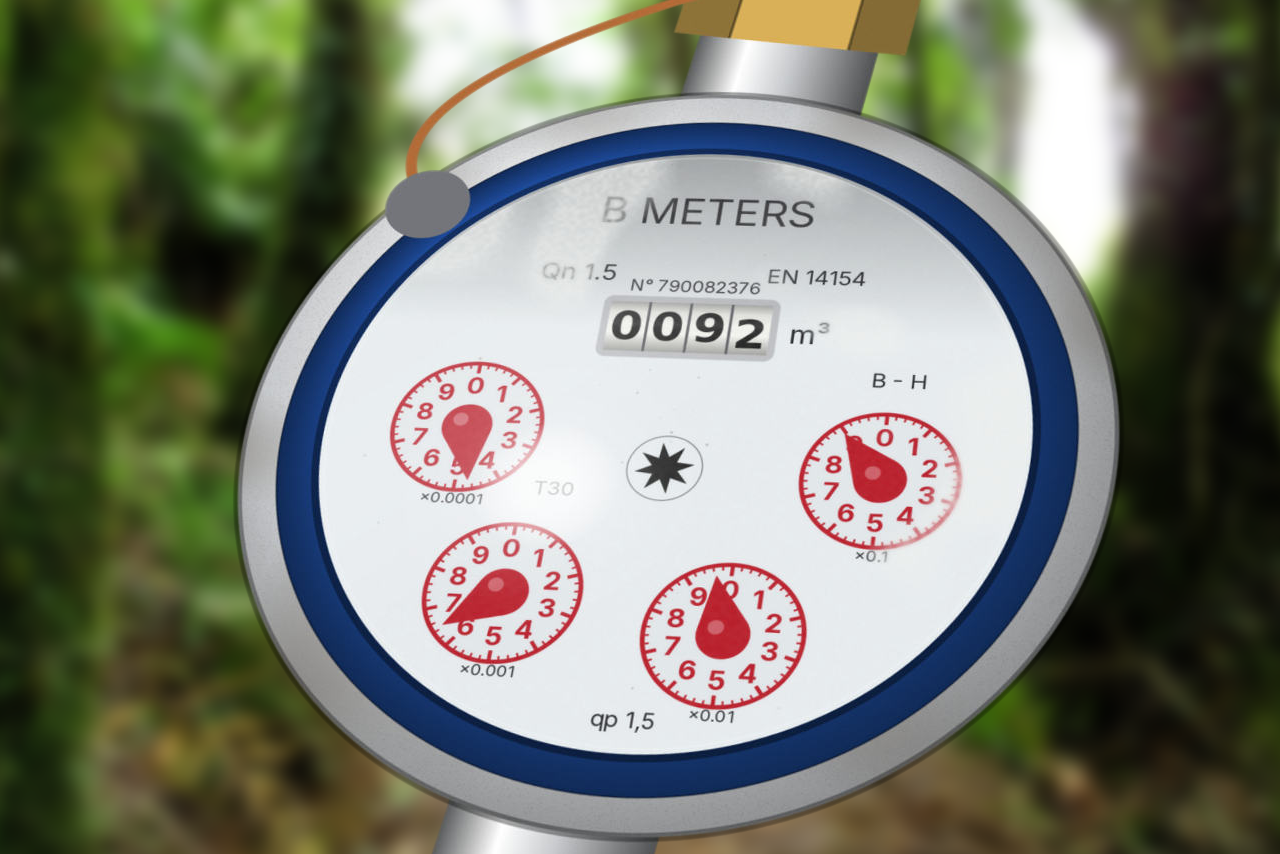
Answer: 91.8964 m³
